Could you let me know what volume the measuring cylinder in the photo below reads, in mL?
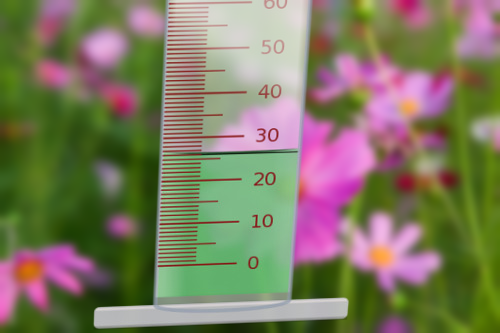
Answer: 26 mL
